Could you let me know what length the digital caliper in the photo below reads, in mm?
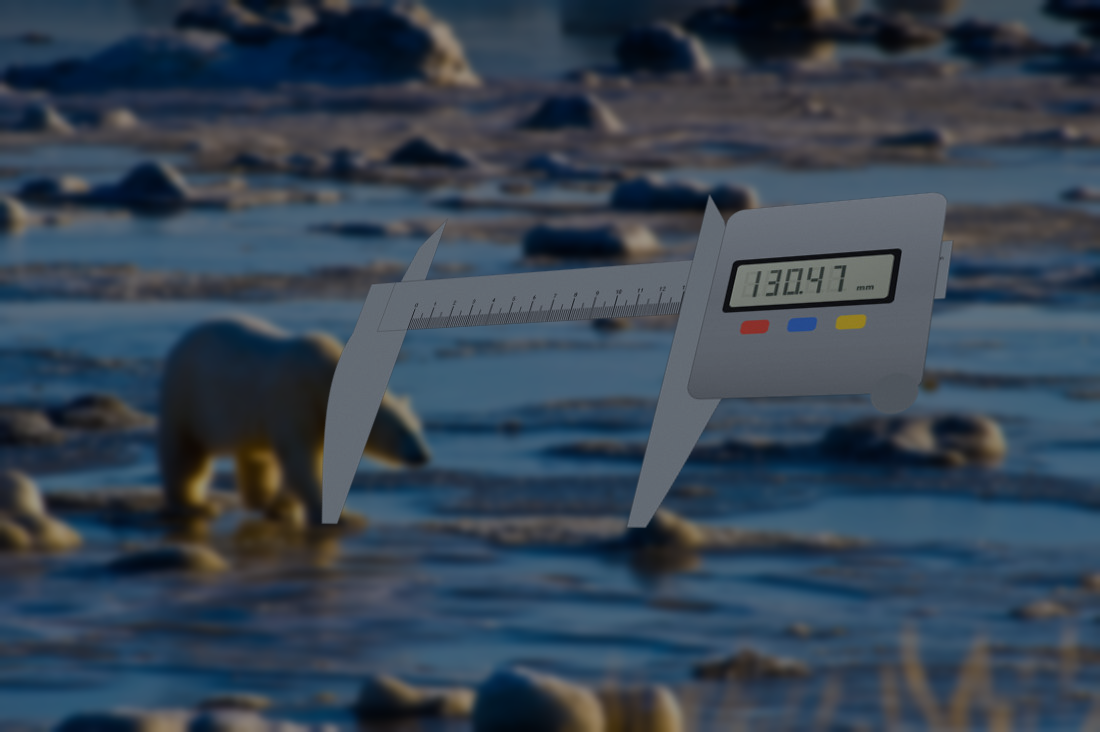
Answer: 130.47 mm
